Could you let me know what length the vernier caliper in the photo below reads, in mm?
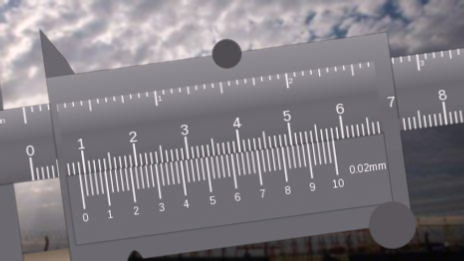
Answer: 9.0 mm
